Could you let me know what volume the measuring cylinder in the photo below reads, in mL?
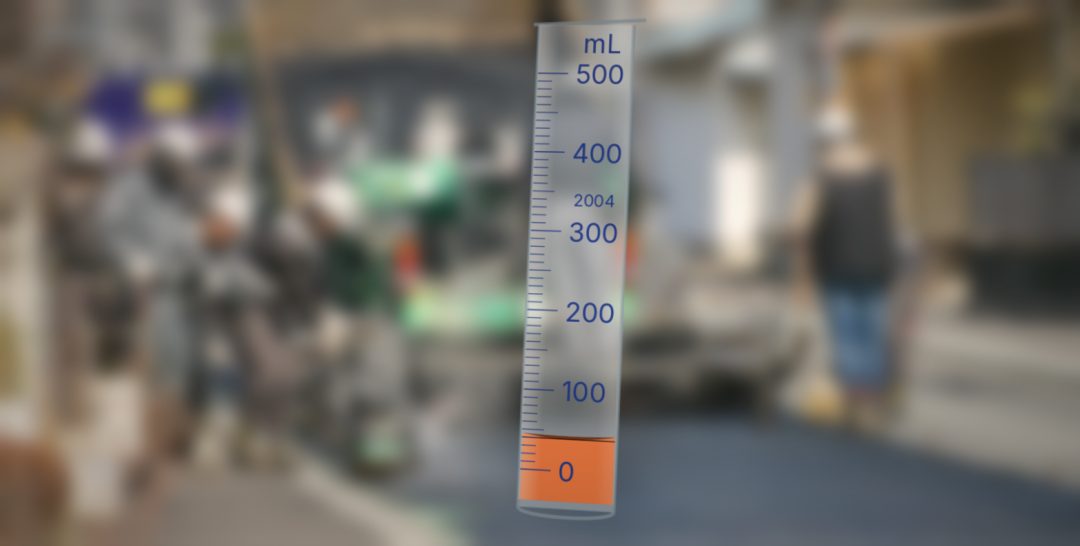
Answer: 40 mL
